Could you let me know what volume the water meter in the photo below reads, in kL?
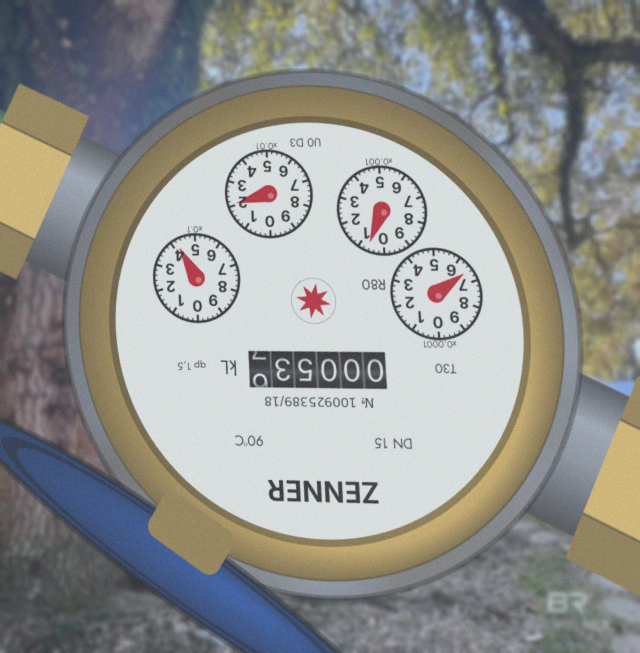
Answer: 536.4206 kL
